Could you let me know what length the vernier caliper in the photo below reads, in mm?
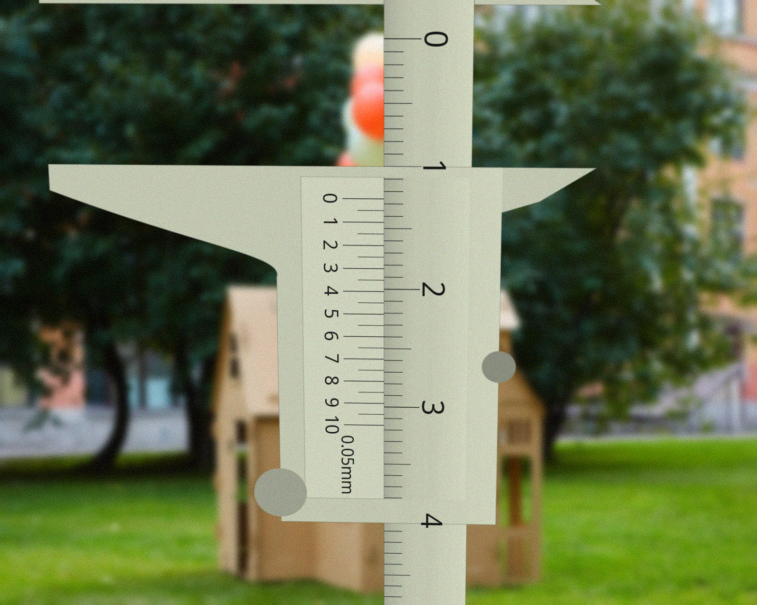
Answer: 12.6 mm
